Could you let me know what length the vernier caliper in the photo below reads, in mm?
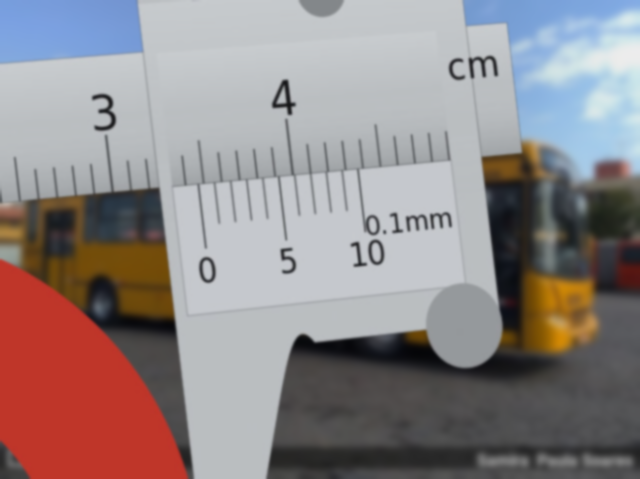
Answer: 34.7 mm
